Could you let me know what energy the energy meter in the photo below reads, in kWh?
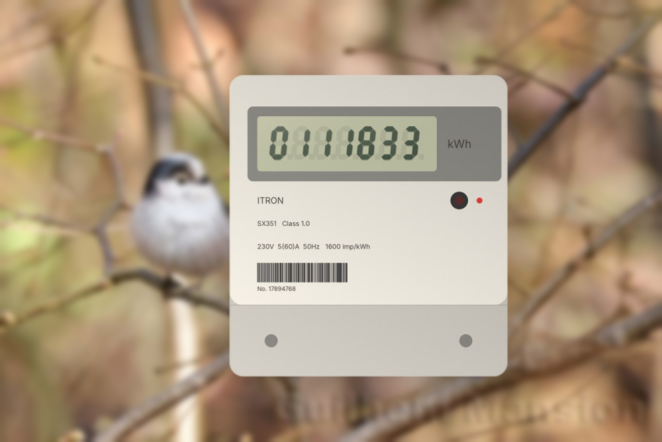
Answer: 111833 kWh
